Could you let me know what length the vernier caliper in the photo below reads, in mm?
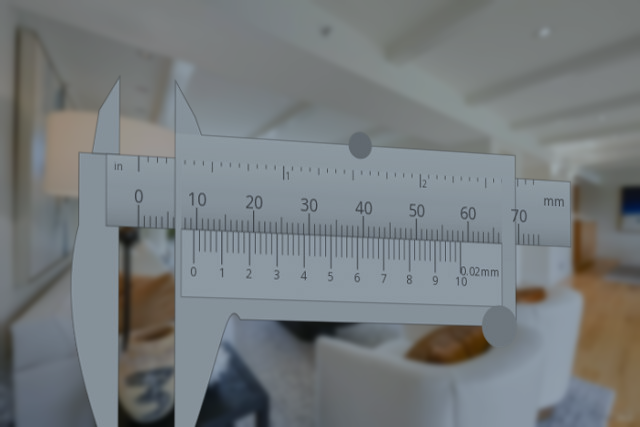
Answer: 9.5 mm
